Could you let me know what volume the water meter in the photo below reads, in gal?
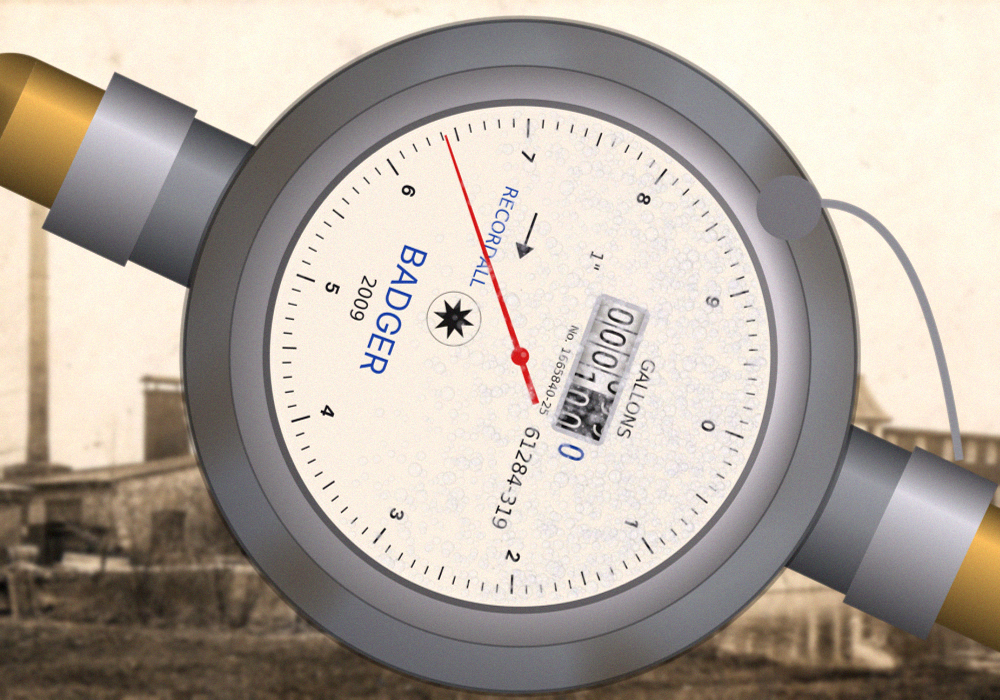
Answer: 996.4 gal
